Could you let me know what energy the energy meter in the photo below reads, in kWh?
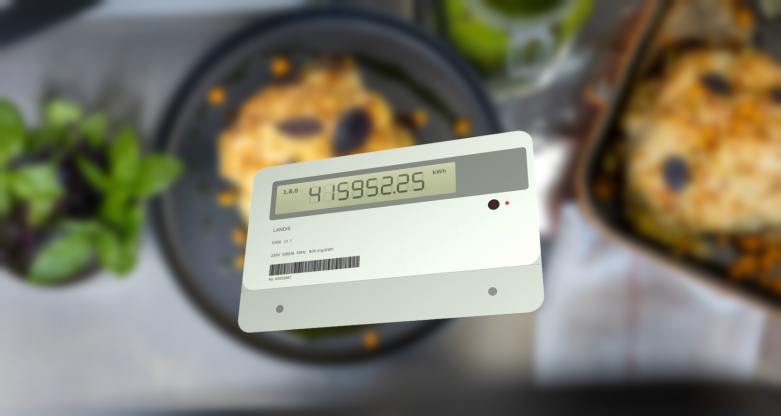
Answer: 415952.25 kWh
